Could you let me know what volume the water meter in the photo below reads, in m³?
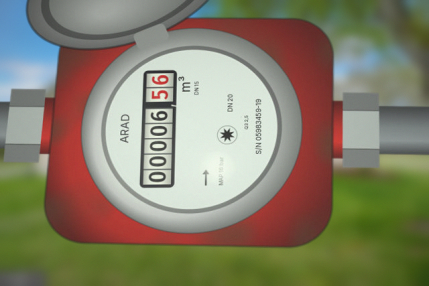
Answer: 6.56 m³
